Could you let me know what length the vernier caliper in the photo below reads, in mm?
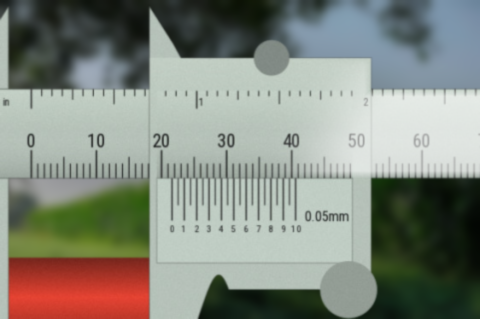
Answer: 21.6 mm
